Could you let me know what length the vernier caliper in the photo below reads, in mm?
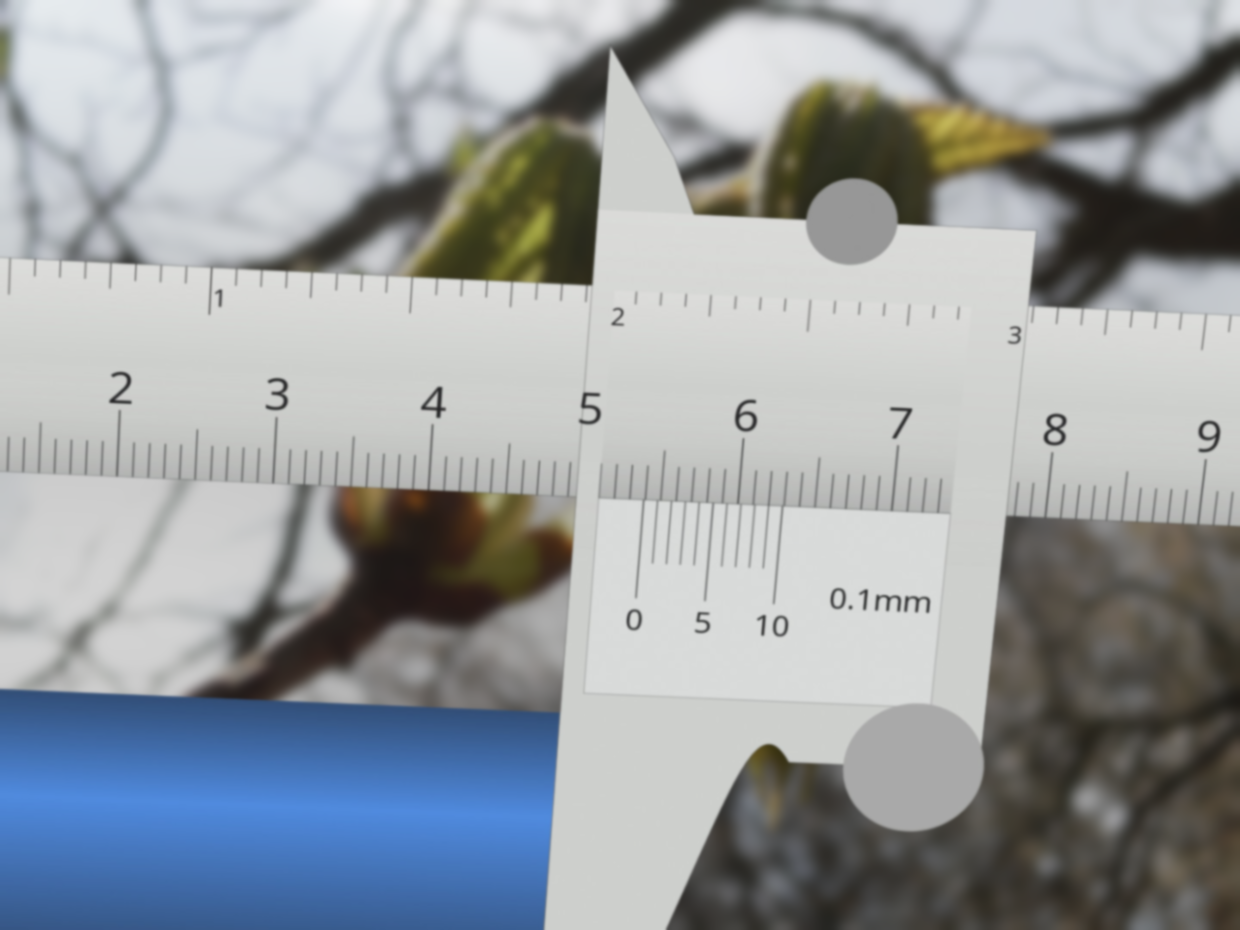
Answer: 53.9 mm
